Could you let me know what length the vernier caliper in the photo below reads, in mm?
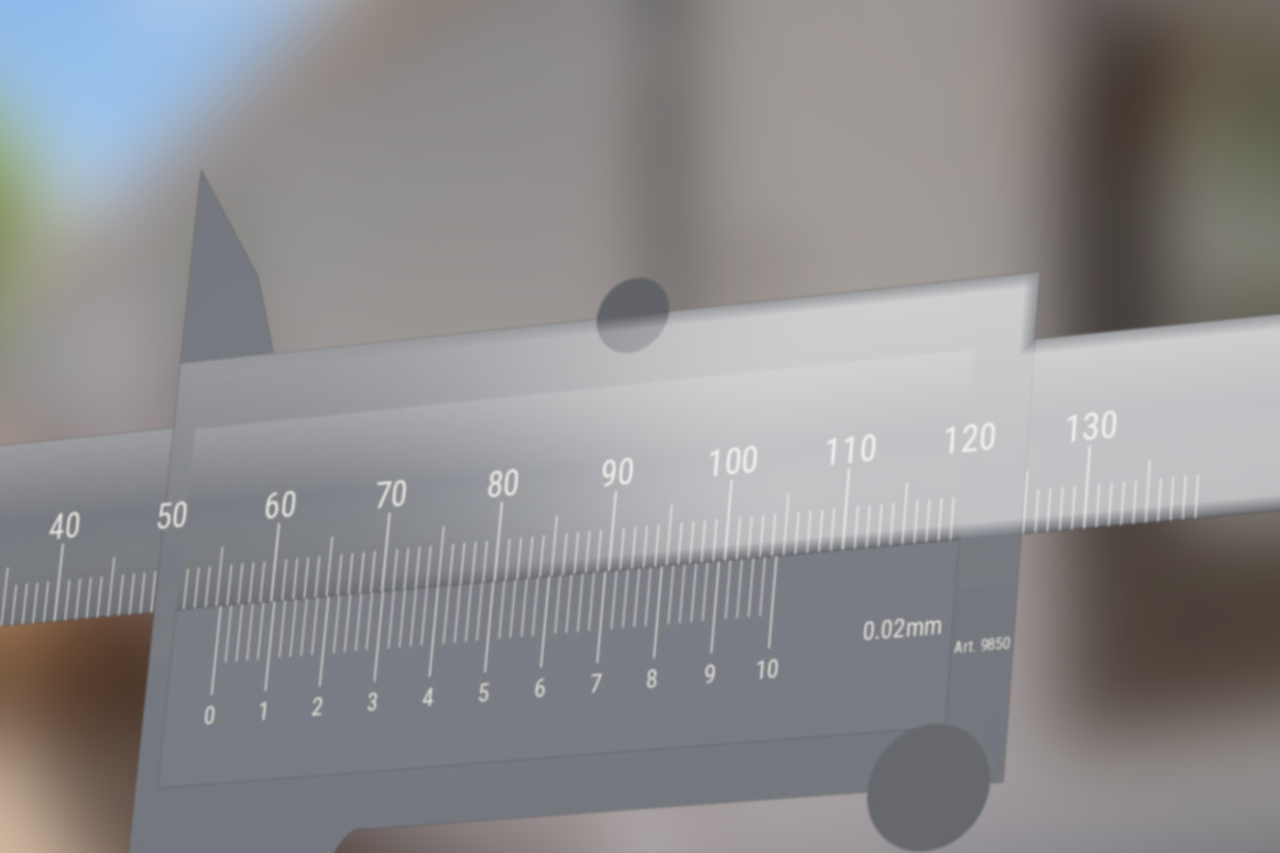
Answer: 55.4 mm
